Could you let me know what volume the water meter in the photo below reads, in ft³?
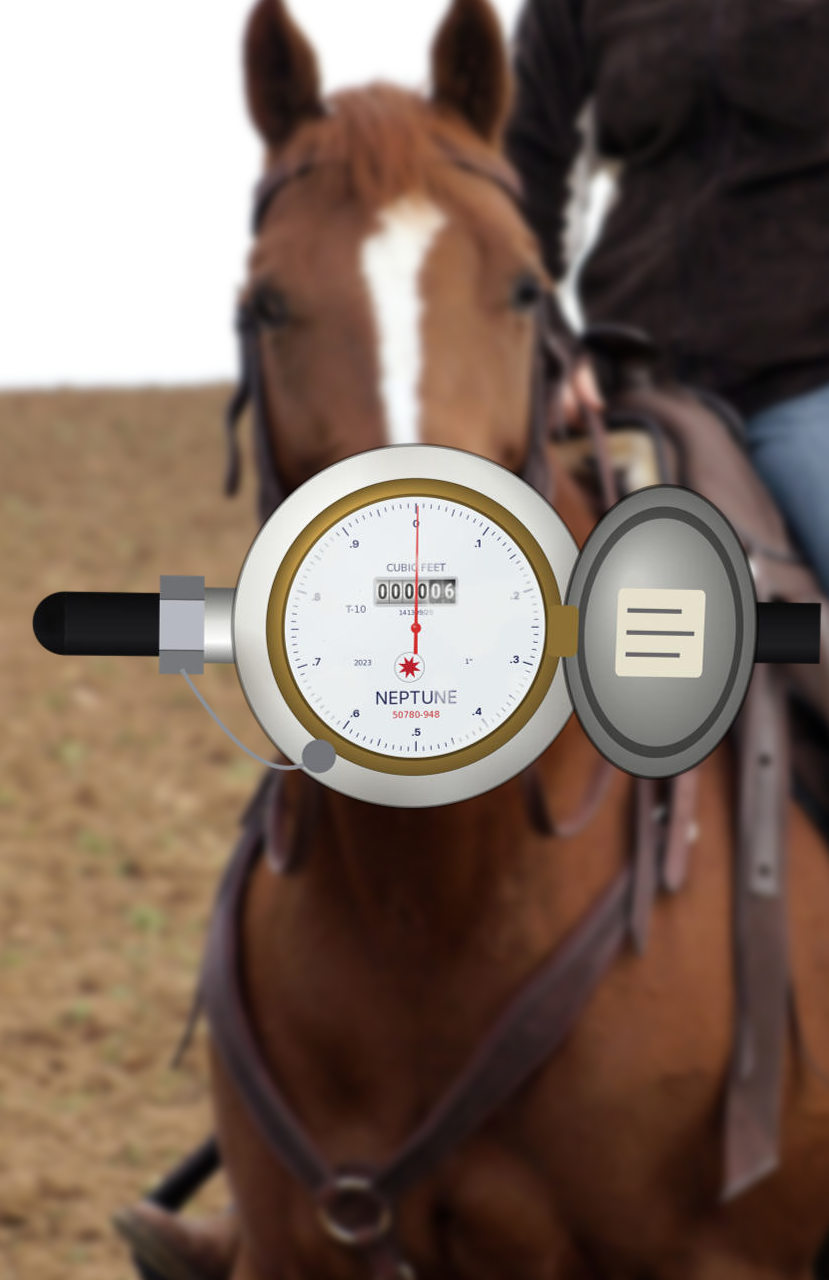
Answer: 6.00 ft³
